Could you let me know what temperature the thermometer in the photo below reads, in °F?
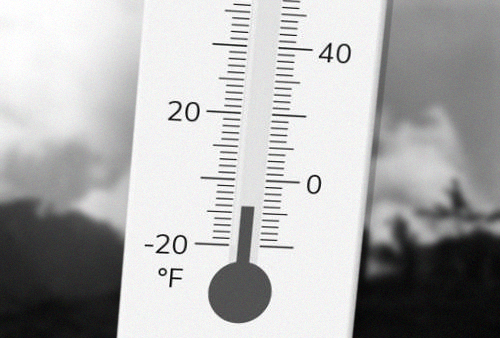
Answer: -8 °F
